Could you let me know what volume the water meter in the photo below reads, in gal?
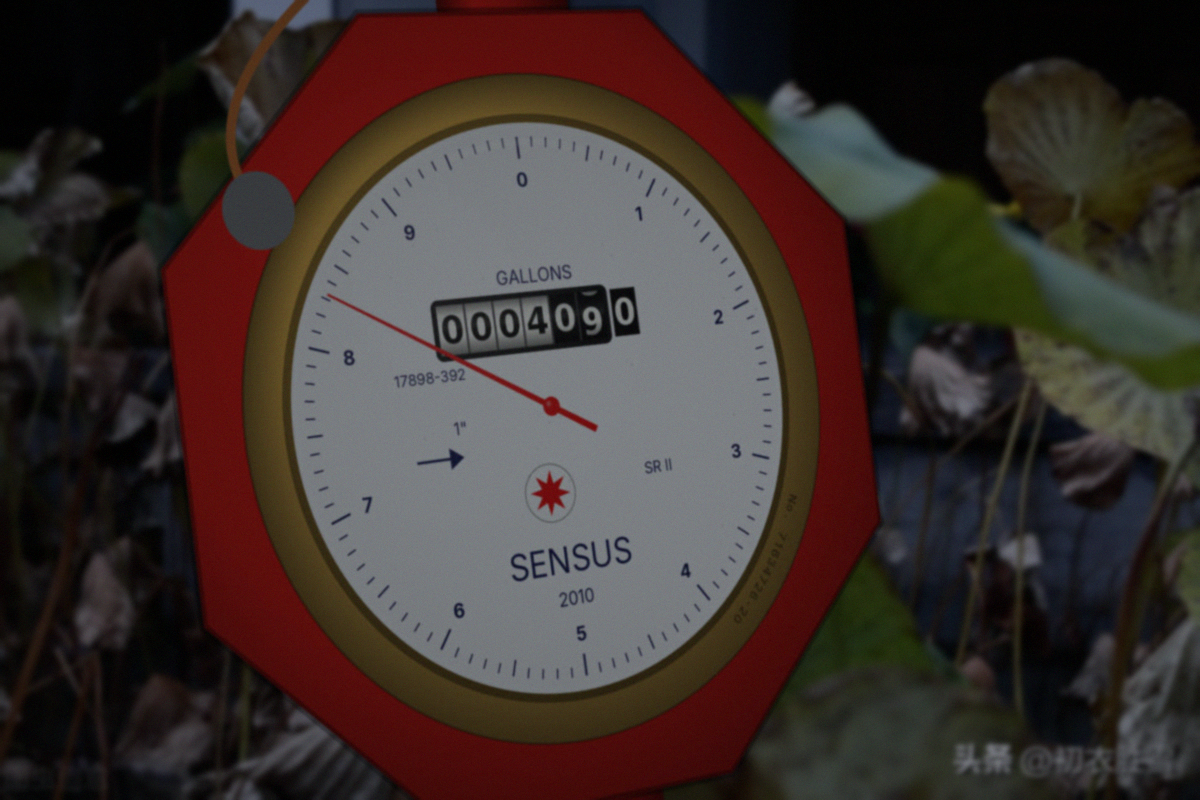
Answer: 4088.3 gal
